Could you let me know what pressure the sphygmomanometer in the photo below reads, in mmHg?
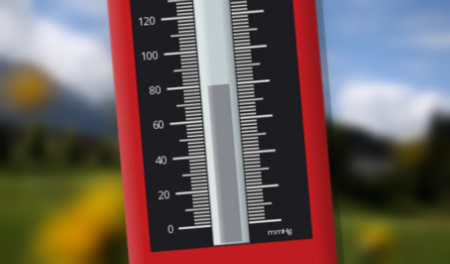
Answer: 80 mmHg
